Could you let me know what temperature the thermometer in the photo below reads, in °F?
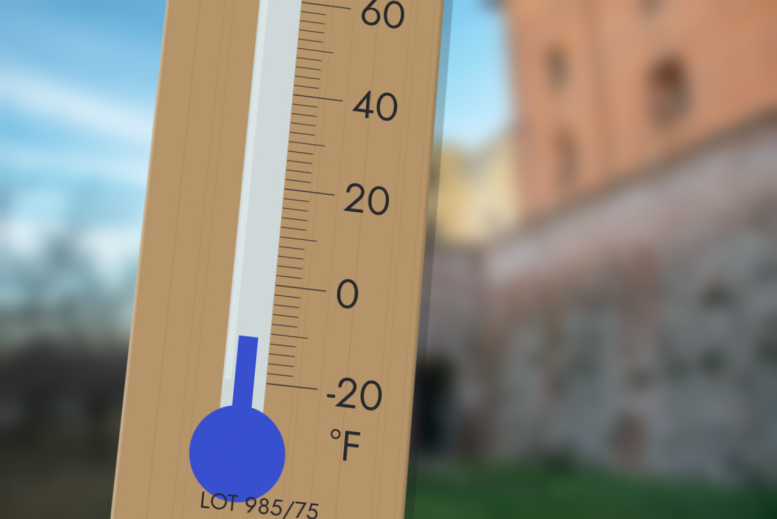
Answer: -11 °F
